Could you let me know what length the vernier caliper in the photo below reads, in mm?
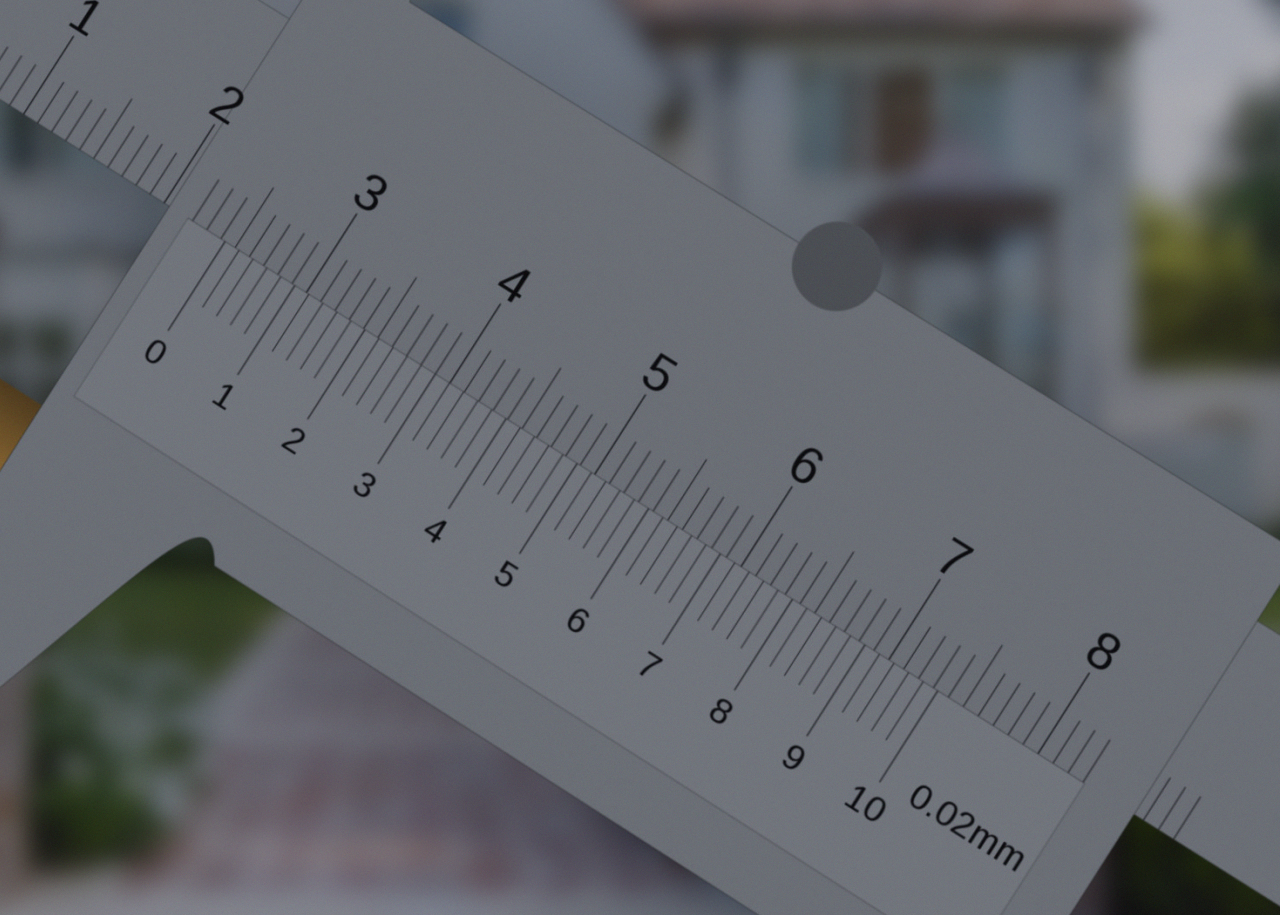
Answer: 24.3 mm
